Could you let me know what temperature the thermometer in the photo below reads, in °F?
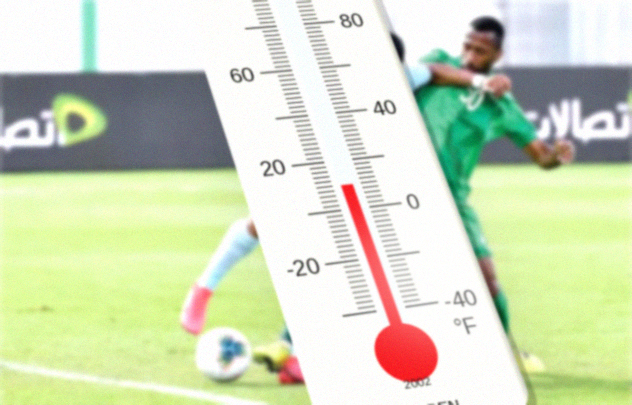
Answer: 10 °F
